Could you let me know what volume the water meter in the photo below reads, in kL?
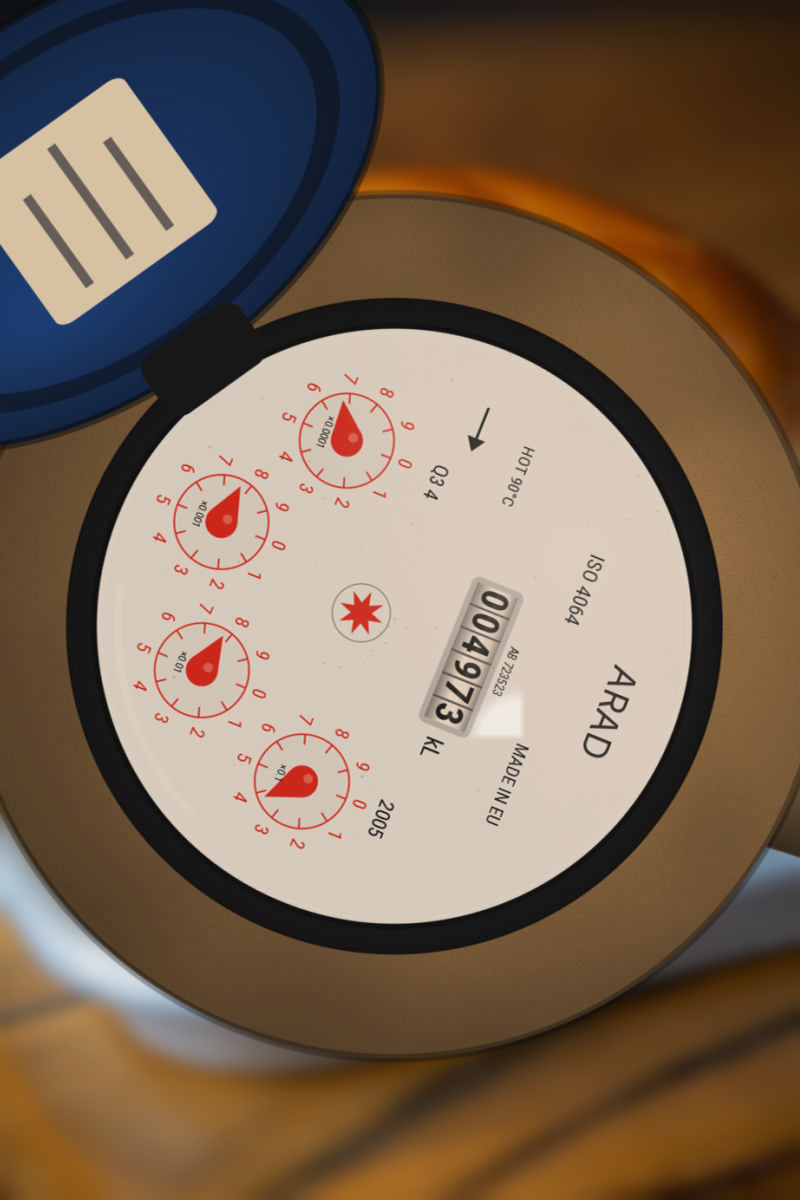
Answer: 4973.3776 kL
